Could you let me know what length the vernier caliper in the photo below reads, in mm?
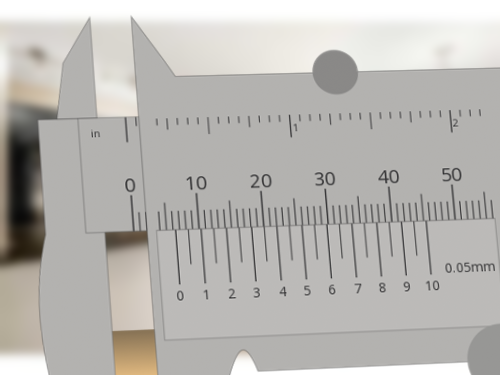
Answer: 6.4 mm
